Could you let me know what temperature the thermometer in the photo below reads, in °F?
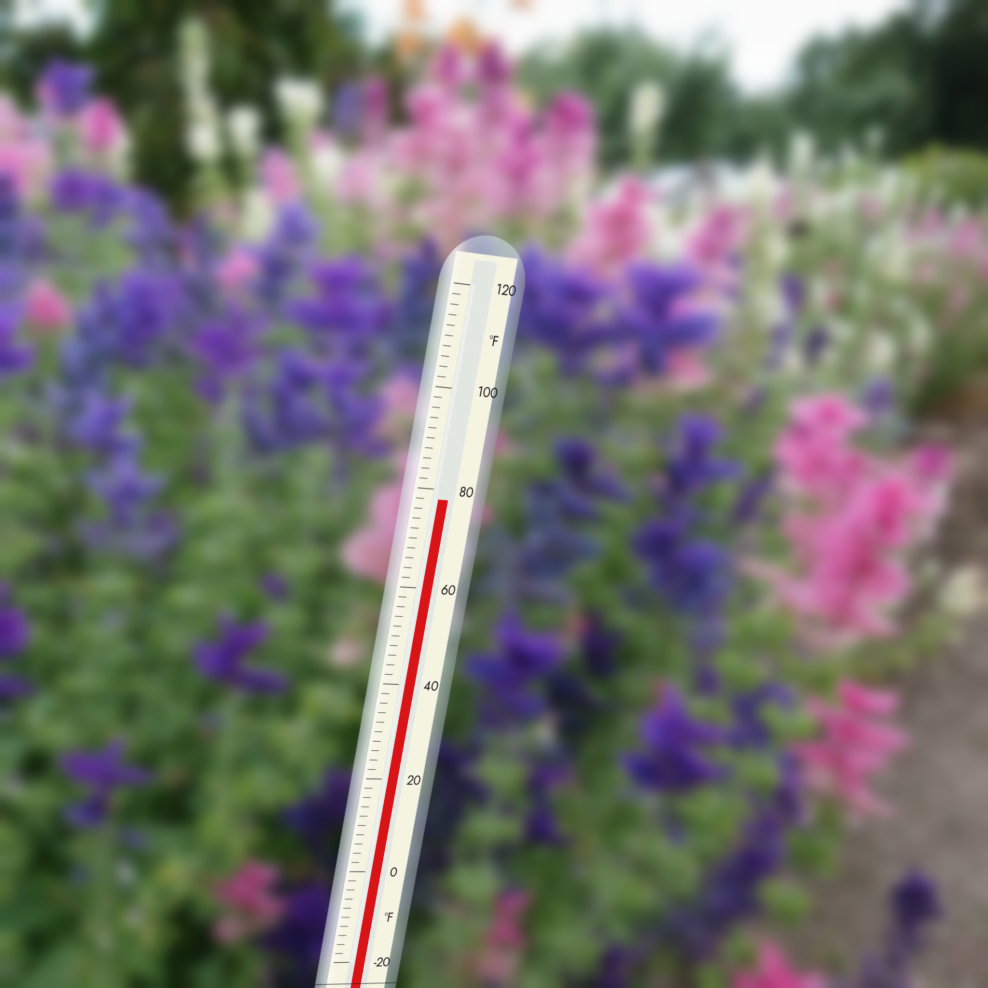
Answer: 78 °F
